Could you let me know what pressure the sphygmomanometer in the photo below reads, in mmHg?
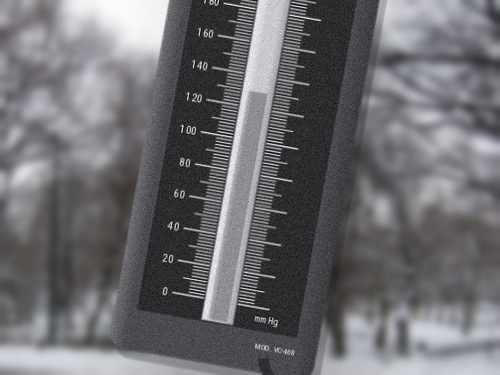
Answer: 130 mmHg
